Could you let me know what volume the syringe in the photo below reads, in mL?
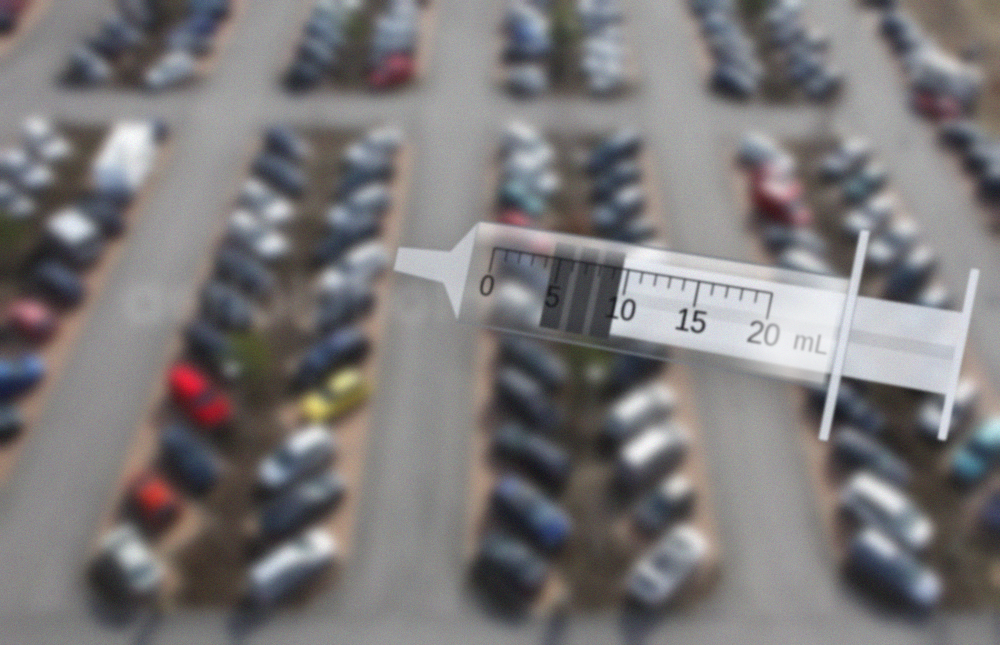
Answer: 4.5 mL
